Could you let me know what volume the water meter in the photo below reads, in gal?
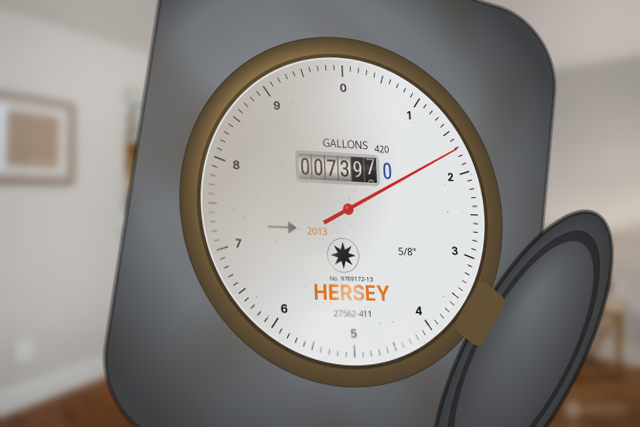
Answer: 73971.7 gal
